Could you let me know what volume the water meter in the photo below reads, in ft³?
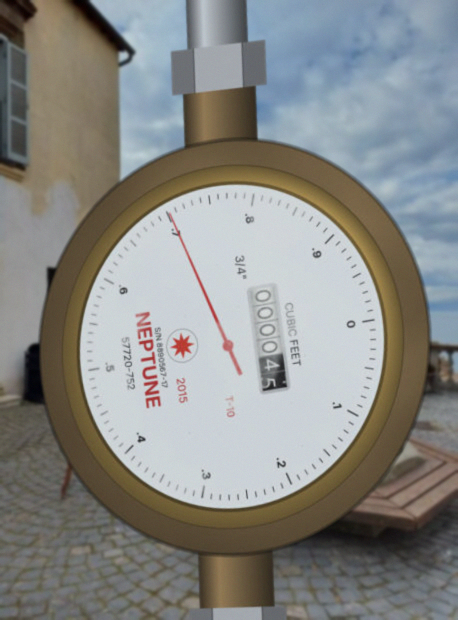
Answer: 44.70 ft³
